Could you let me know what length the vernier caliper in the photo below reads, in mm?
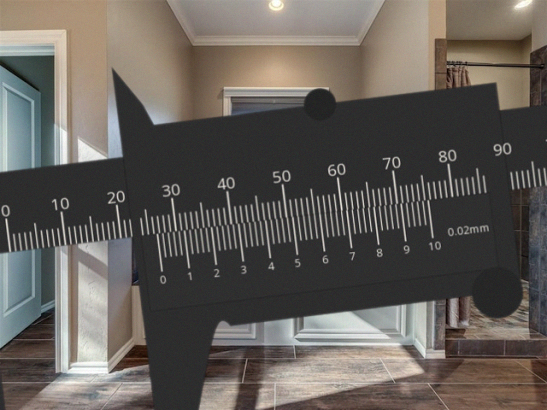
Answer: 26.6 mm
